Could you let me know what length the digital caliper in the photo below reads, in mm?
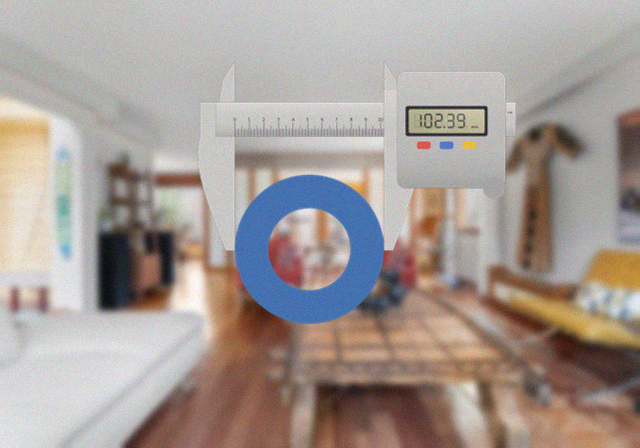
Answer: 102.39 mm
